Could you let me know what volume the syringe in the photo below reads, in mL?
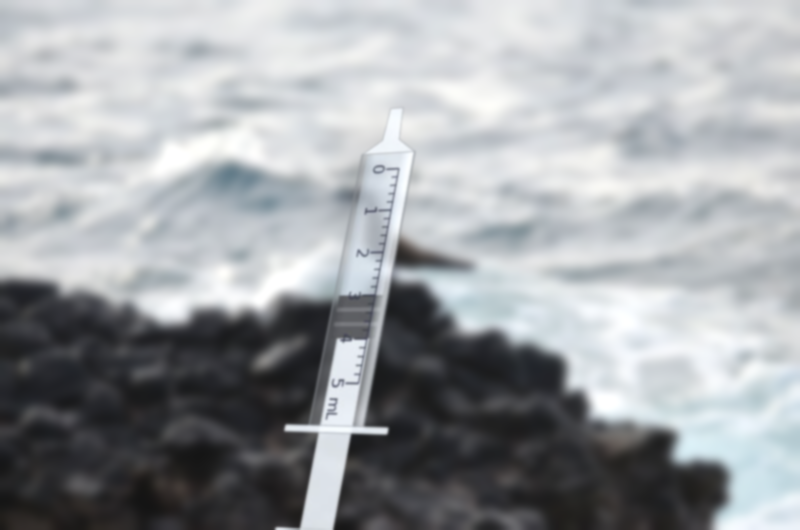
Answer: 3 mL
